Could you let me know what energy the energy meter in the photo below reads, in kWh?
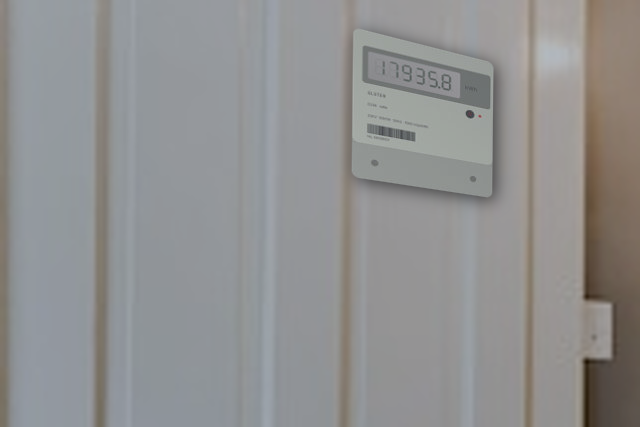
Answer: 17935.8 kWh
